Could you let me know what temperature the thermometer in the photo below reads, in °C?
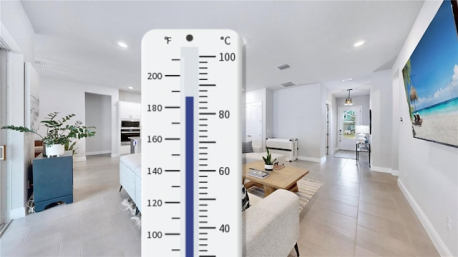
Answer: 86 °C
